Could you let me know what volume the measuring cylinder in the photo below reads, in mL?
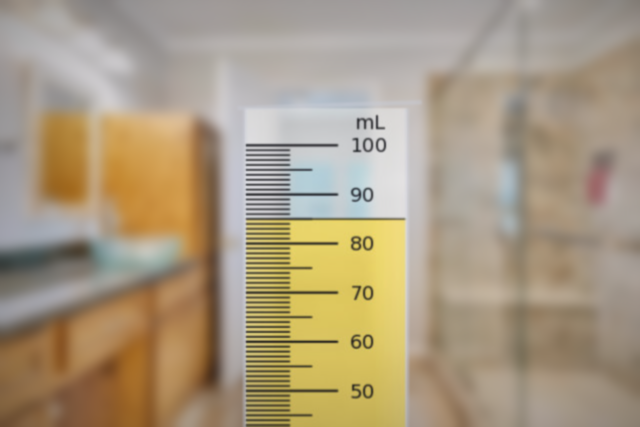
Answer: 85 mL
